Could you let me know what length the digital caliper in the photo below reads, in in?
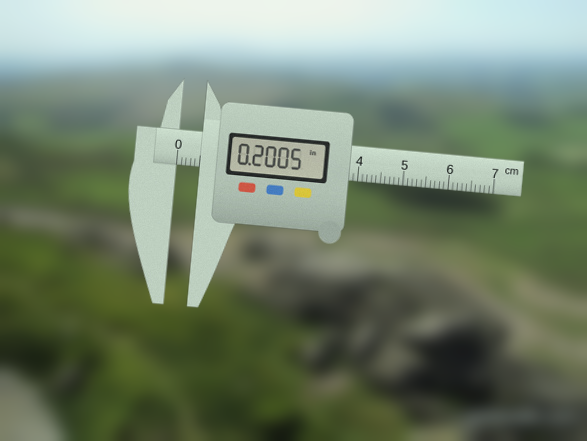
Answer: 0.2005 in
